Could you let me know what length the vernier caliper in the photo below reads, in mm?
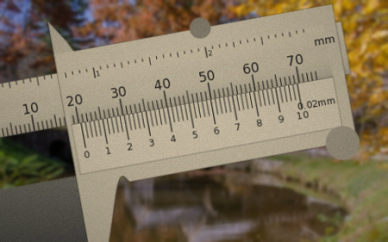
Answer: 20.5 mm
